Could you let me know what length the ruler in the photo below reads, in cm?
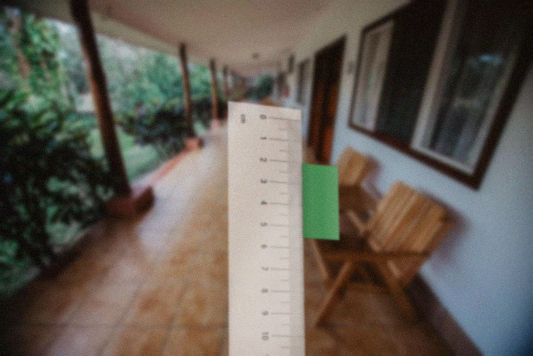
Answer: 3.5 cm
